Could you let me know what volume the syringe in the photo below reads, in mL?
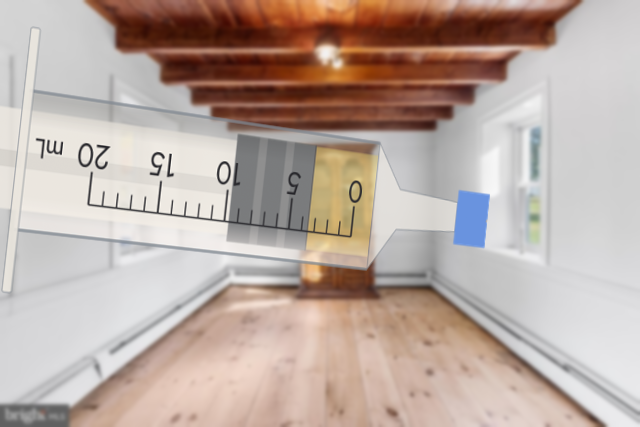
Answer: 3.5 mL
